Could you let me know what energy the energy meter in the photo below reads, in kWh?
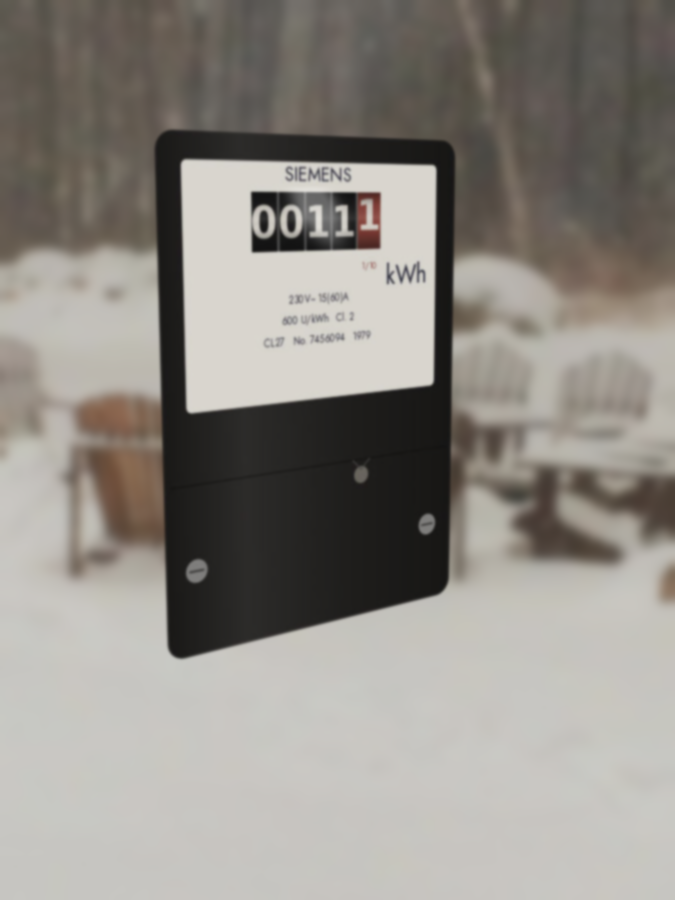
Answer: 11.1 kWh
